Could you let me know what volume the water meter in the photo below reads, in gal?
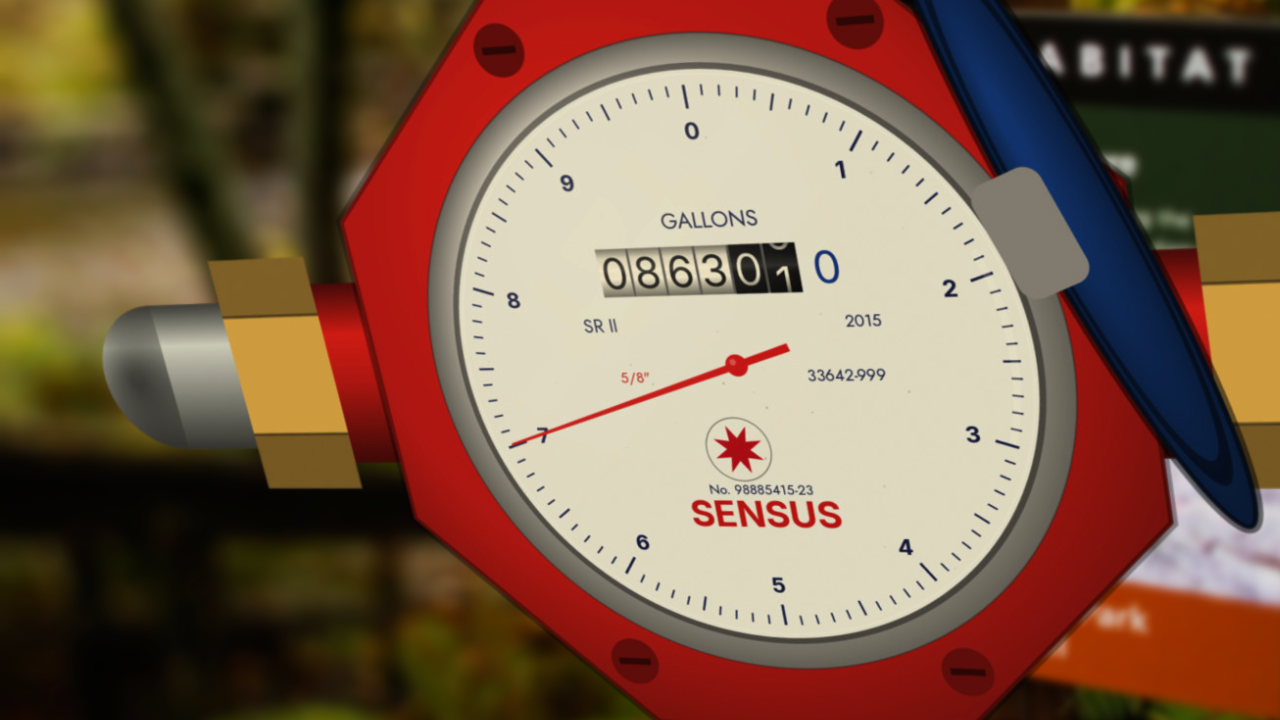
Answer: 863007.0 gal
